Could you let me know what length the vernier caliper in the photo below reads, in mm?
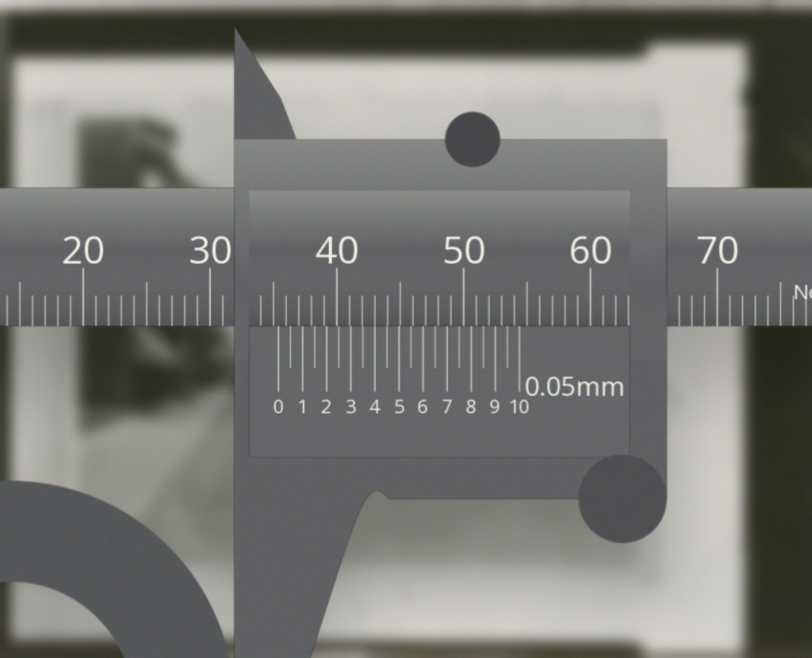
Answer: 35.4 mm
